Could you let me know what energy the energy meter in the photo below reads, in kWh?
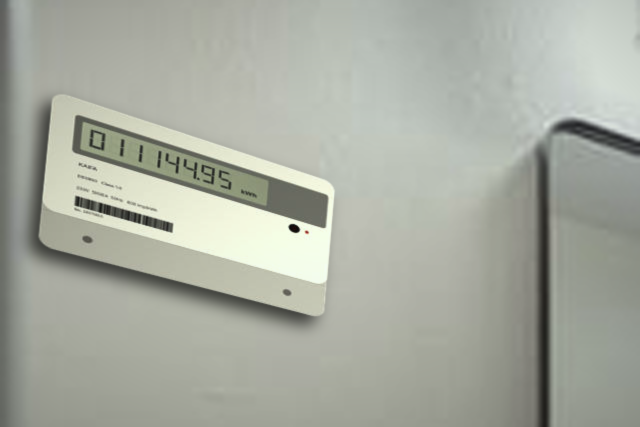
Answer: 11144.95 kWh
